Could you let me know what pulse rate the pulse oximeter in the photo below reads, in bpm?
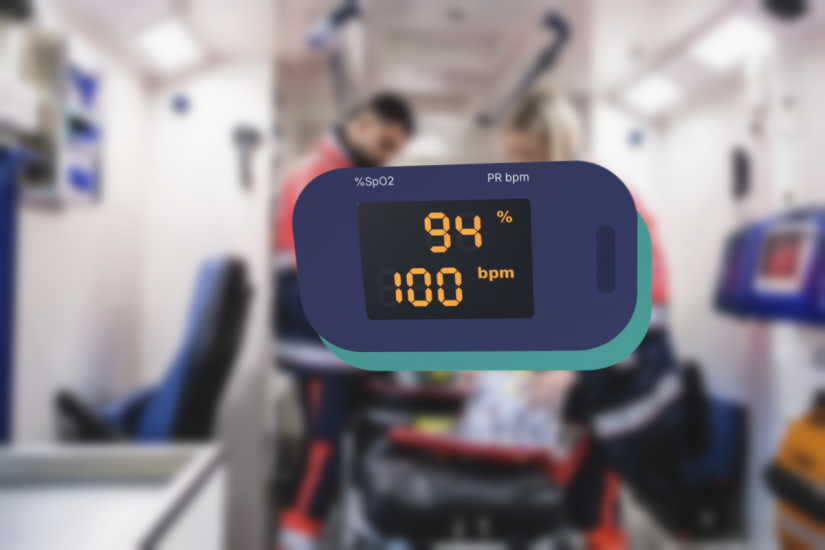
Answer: 100 bpm
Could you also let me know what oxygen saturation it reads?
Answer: 94 %
